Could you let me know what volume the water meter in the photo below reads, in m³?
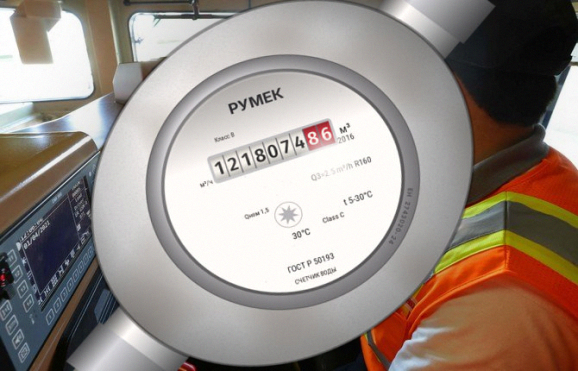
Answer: 1218074.86 m³
